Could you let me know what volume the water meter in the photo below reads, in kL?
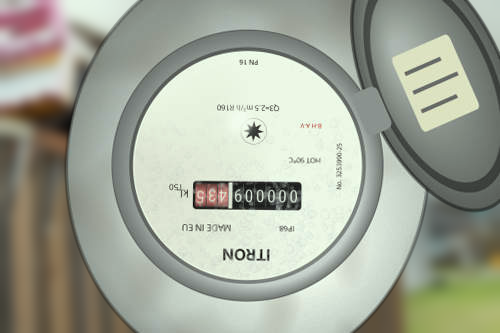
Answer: 9.435 kL
